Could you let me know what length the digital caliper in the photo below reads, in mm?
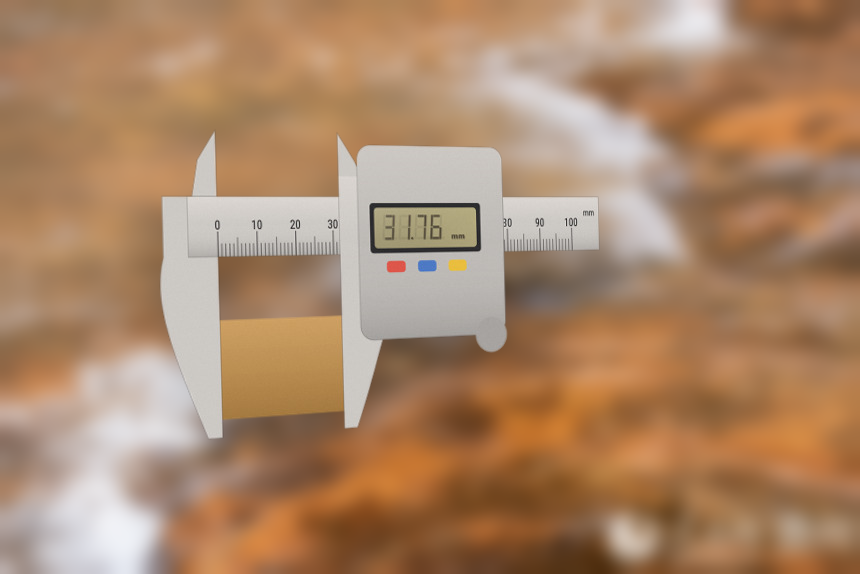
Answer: 31.76 mm
